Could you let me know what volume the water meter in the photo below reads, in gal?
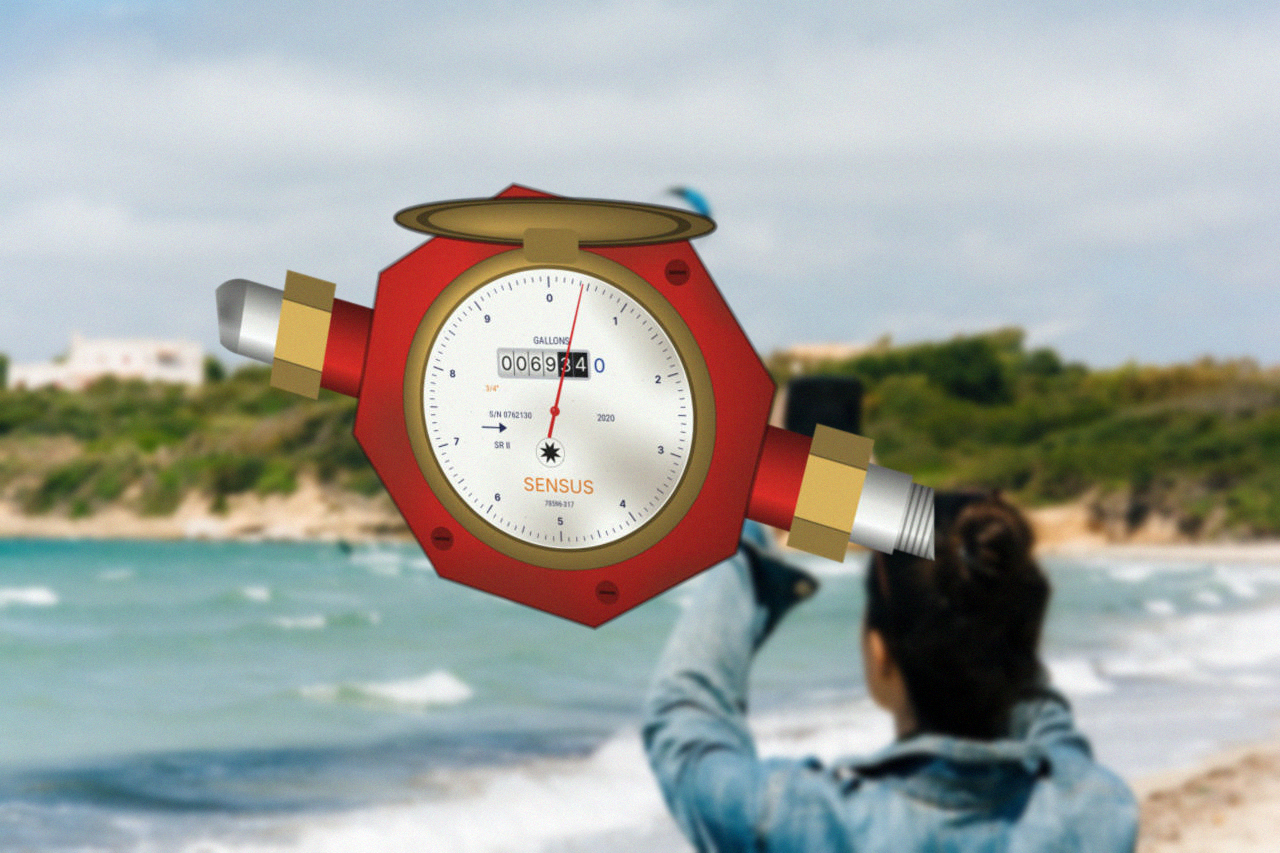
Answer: 69340.4 gal
